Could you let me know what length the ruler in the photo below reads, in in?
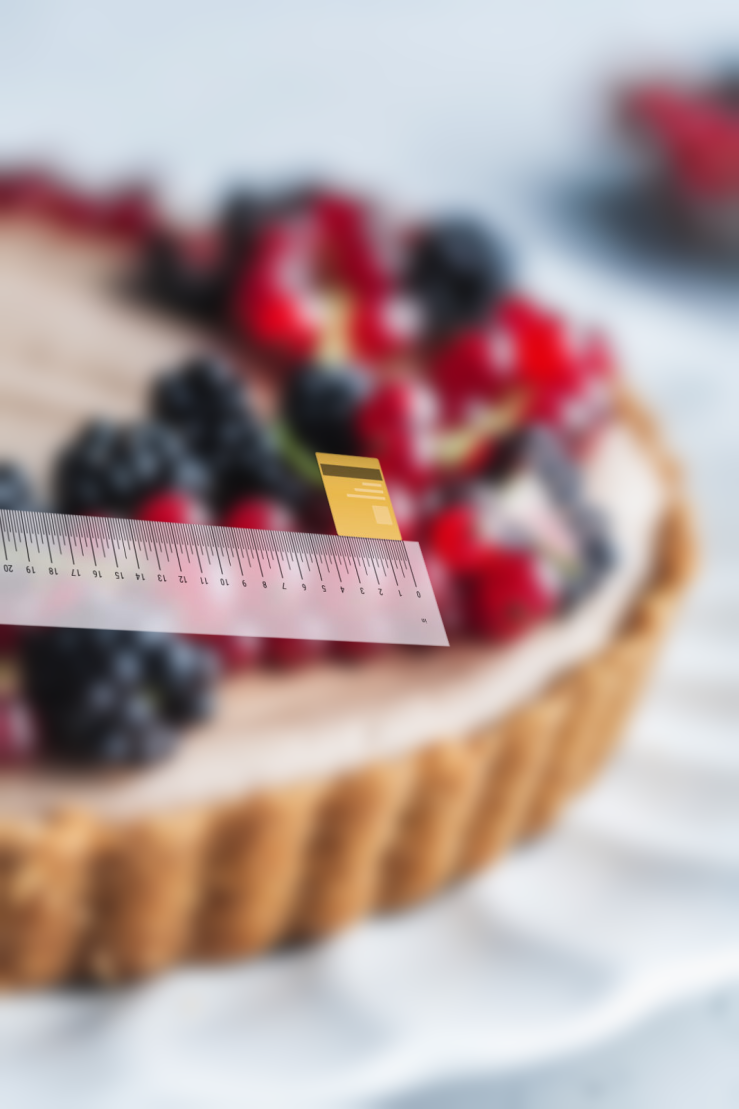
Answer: 3.5 in
